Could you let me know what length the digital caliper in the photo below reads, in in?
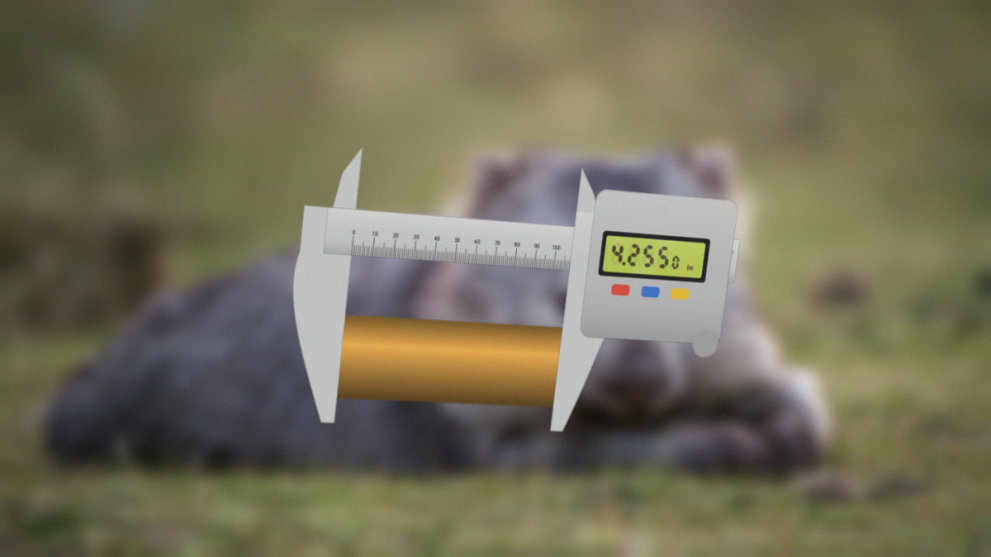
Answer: 4.2550 in
